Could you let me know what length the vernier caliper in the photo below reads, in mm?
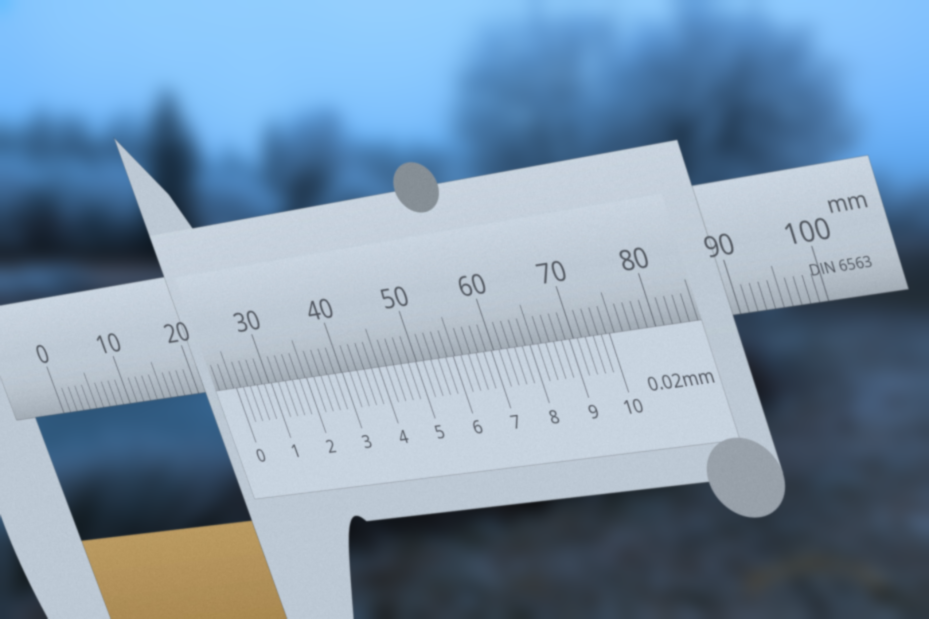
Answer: 25.4 mm
